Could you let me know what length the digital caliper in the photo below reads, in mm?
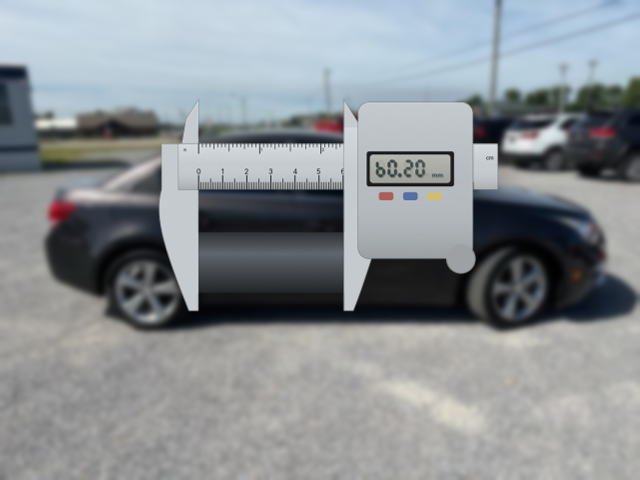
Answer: 60.20 mm
